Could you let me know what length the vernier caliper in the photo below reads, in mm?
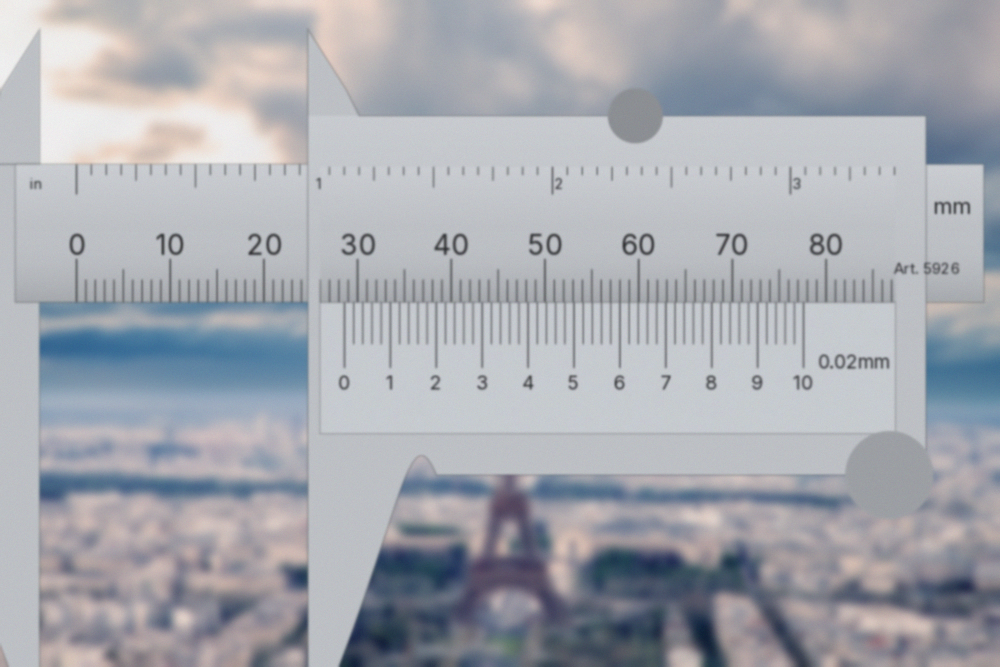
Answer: 28.6 mm
